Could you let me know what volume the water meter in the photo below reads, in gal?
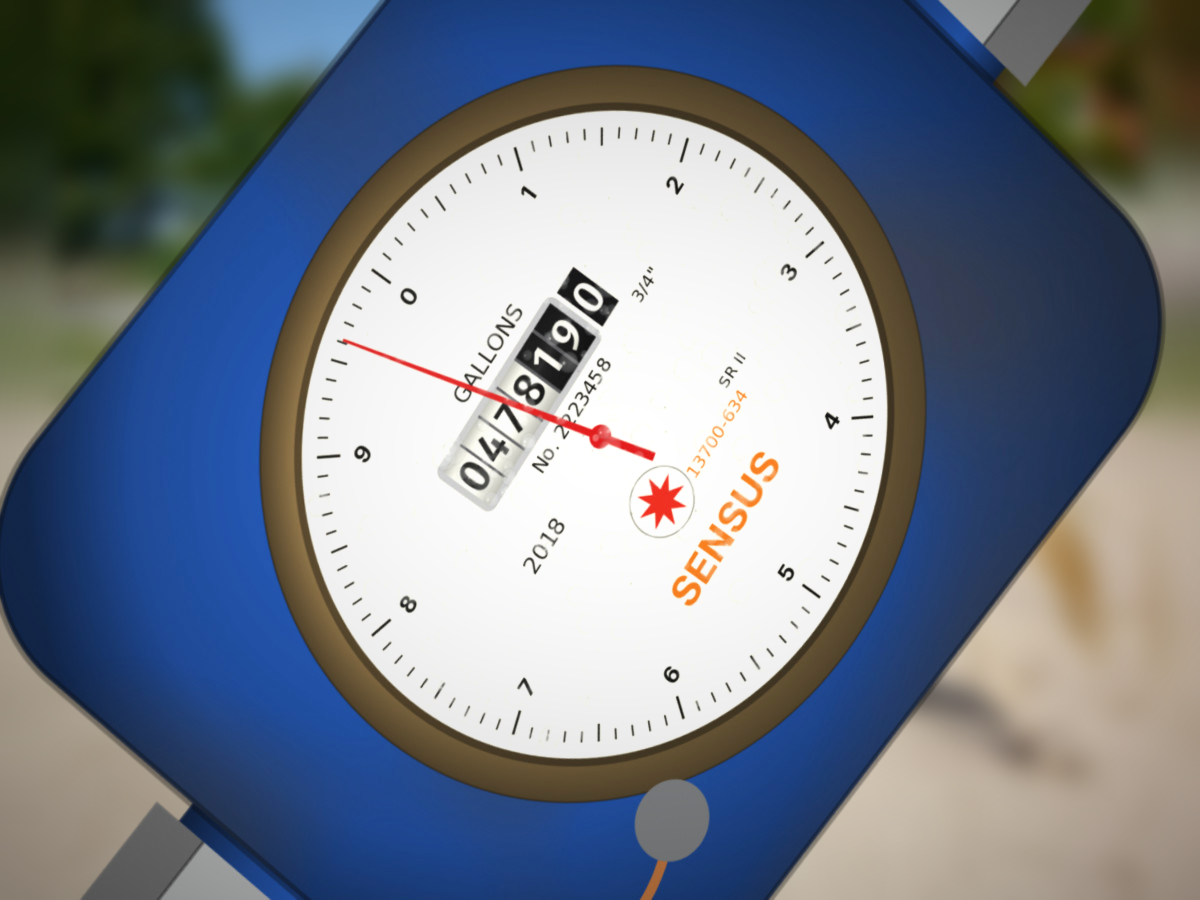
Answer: 478189.6 gal
